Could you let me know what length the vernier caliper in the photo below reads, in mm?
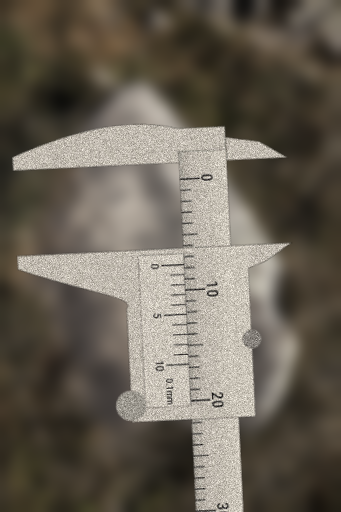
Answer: 7.7 mm
